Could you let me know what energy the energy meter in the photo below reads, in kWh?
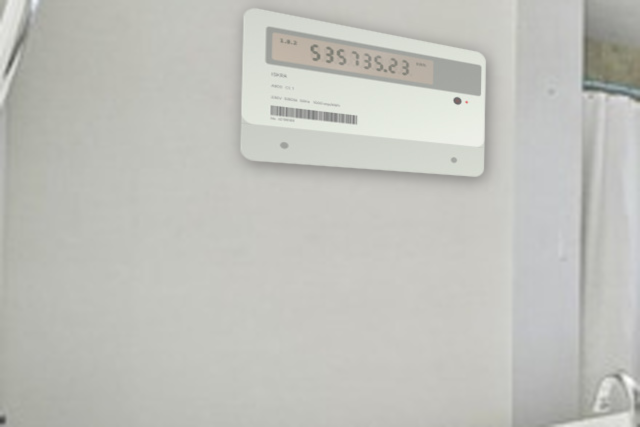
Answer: 535735.23 kWh
